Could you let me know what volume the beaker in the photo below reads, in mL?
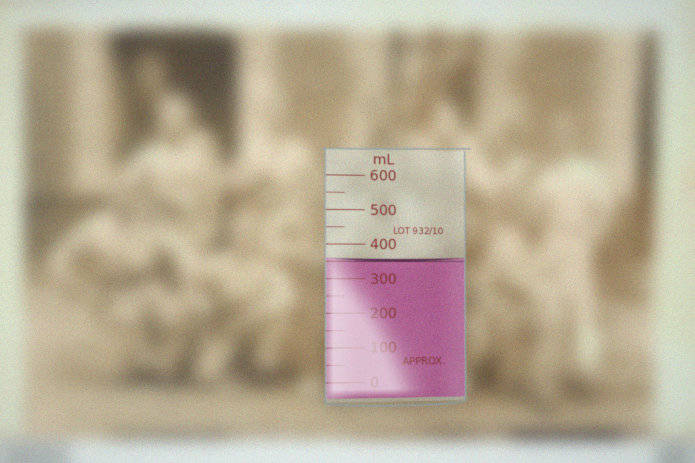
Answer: 350 mL
